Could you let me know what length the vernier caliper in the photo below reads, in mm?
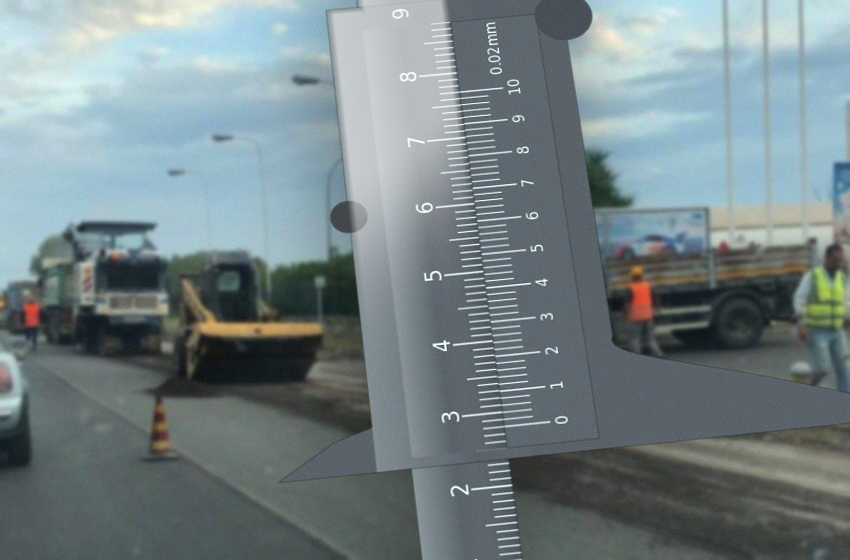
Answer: 28.0 mm
